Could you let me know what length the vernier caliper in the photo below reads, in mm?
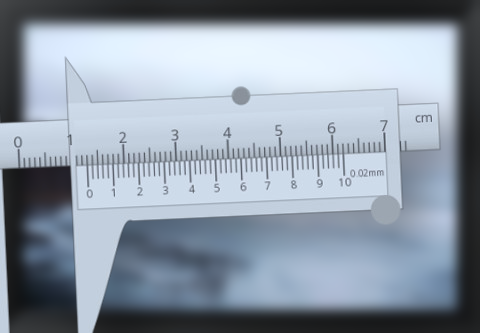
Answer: 13.0 mm
